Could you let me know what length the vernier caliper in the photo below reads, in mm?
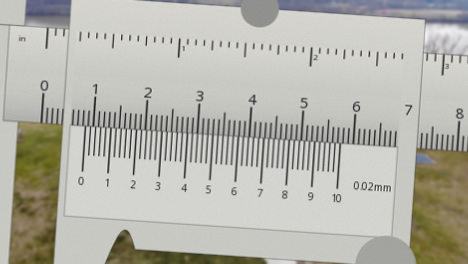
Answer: 8.5 mm
